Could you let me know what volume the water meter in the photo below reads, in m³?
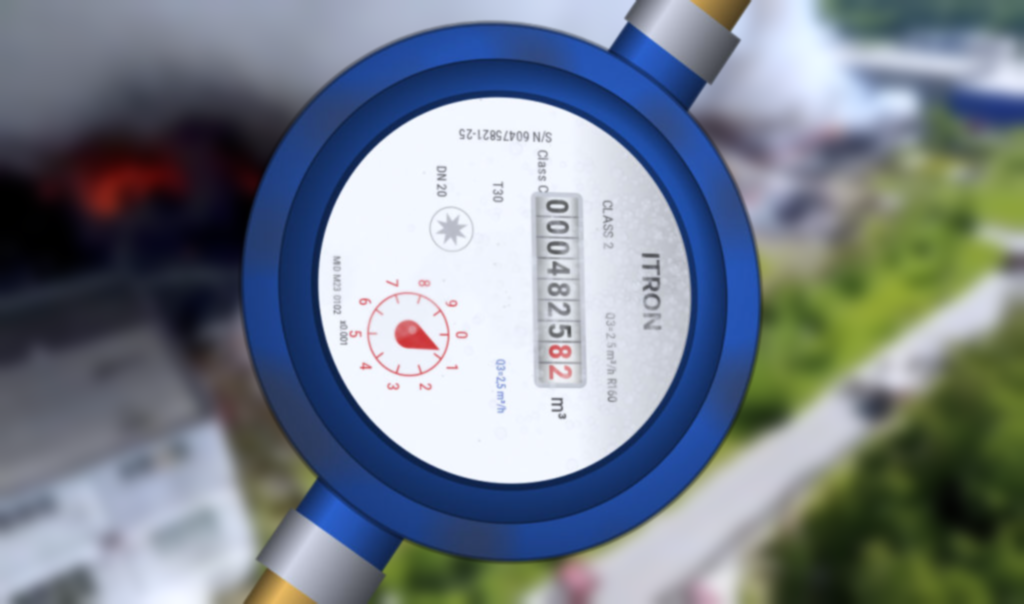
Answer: 4825.820 m³
